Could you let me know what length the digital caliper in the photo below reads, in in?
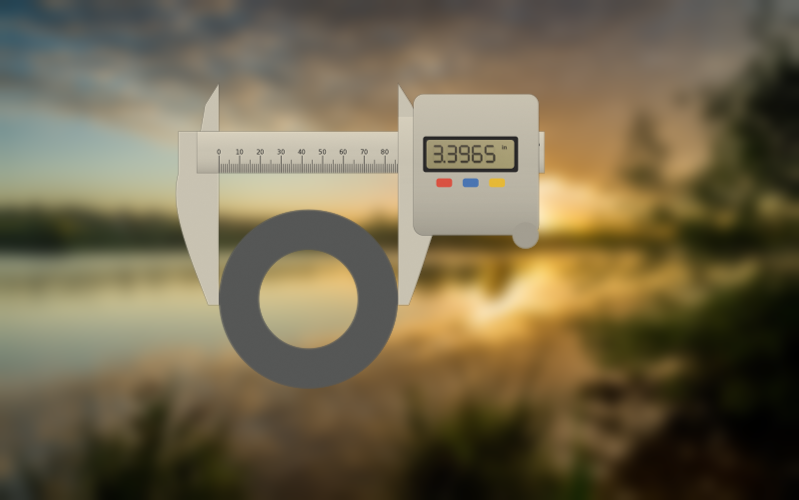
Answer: 3.3965 in
